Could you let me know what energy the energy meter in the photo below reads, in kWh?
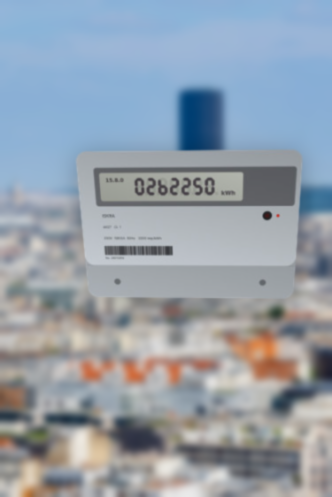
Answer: 262250 kWh
